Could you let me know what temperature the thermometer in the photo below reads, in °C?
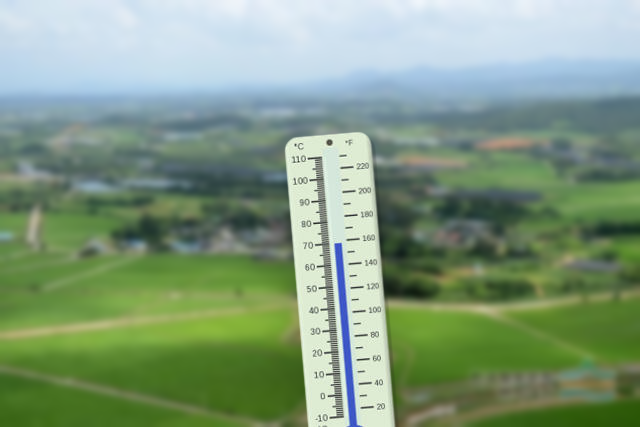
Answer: 70 °C
